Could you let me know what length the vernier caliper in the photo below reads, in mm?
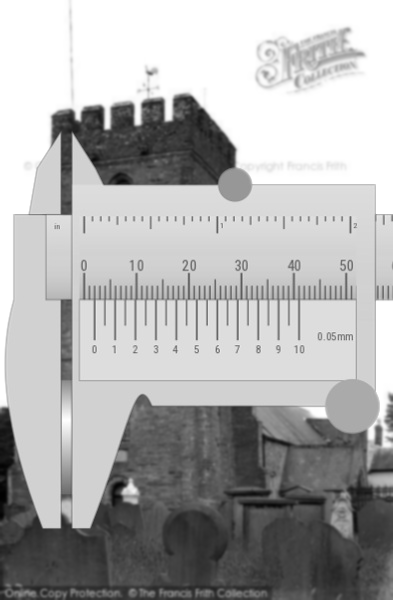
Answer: 2.0 mm
